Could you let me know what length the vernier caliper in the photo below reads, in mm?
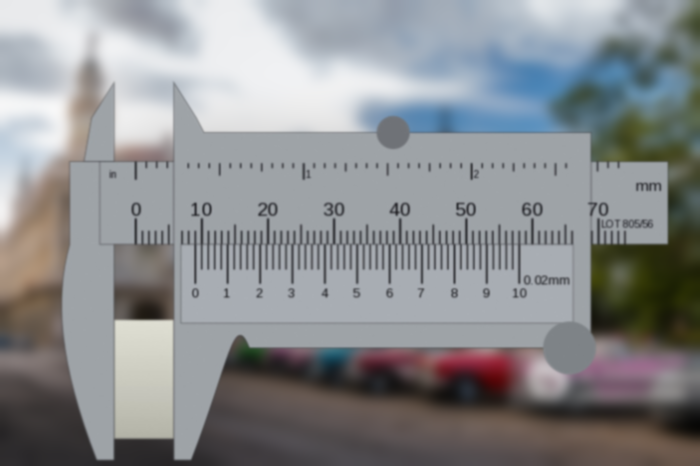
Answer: 9.0 mm
